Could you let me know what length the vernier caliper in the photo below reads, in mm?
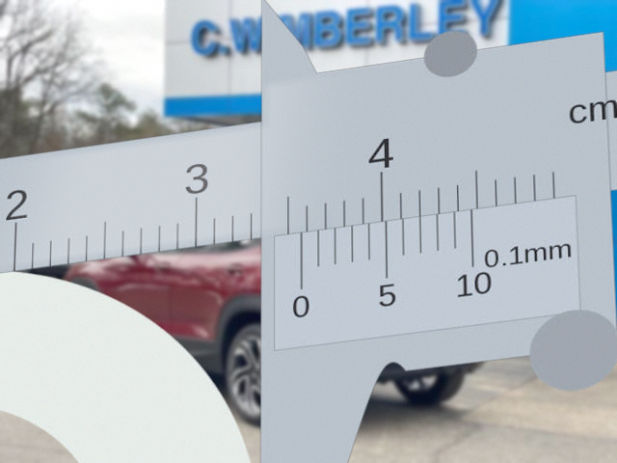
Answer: 35.7 mm
